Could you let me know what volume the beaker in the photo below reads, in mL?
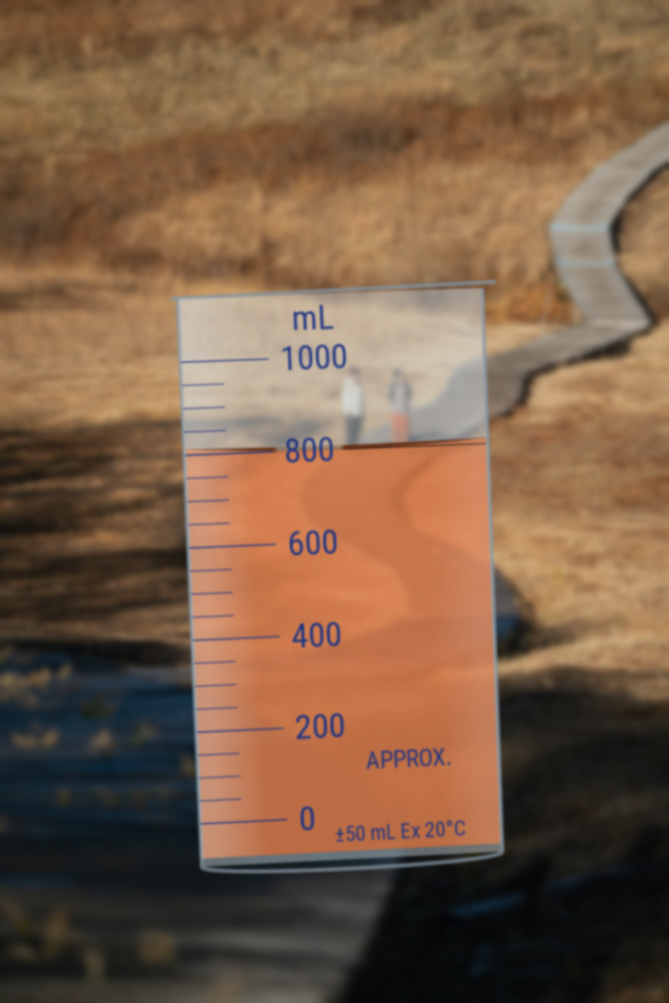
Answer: 800 mL
